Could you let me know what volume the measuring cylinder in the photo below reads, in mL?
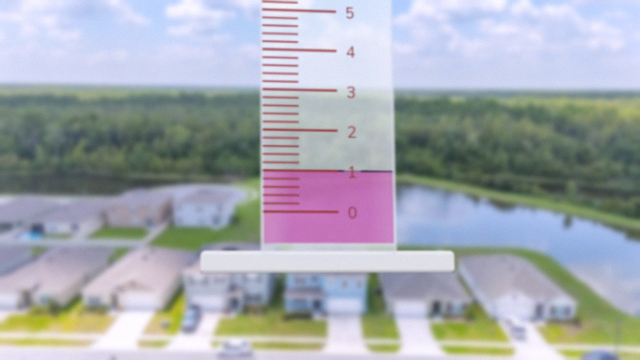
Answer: 1 mL
